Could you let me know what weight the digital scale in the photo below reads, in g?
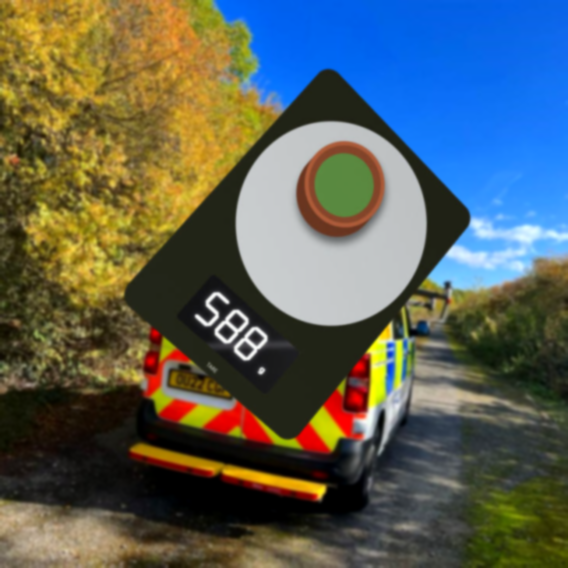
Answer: 588 g
